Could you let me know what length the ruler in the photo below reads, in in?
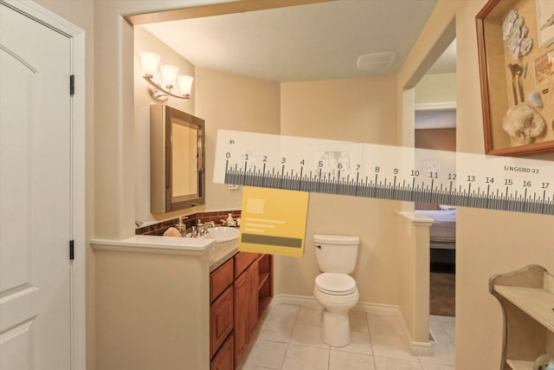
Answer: 3.5 in
